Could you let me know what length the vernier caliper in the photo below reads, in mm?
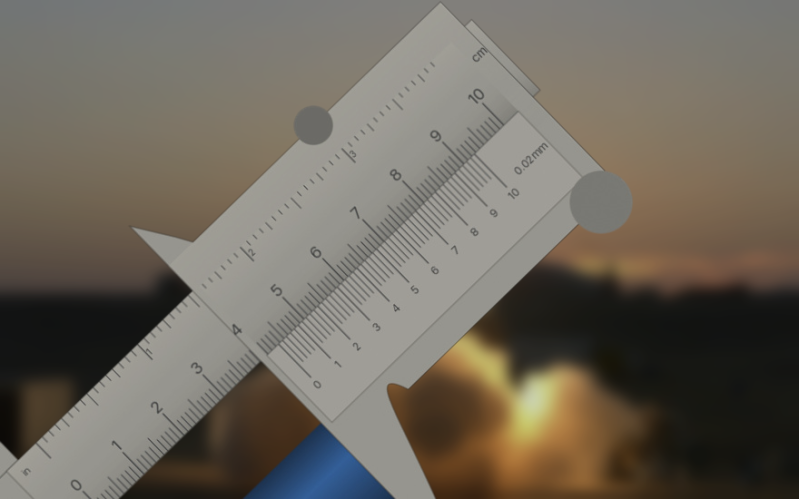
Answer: 43.6 mm
